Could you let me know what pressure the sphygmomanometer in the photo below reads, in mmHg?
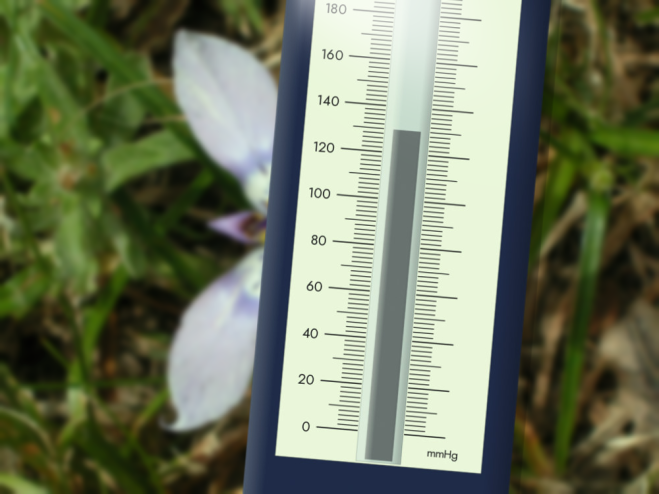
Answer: 130 mmHg
